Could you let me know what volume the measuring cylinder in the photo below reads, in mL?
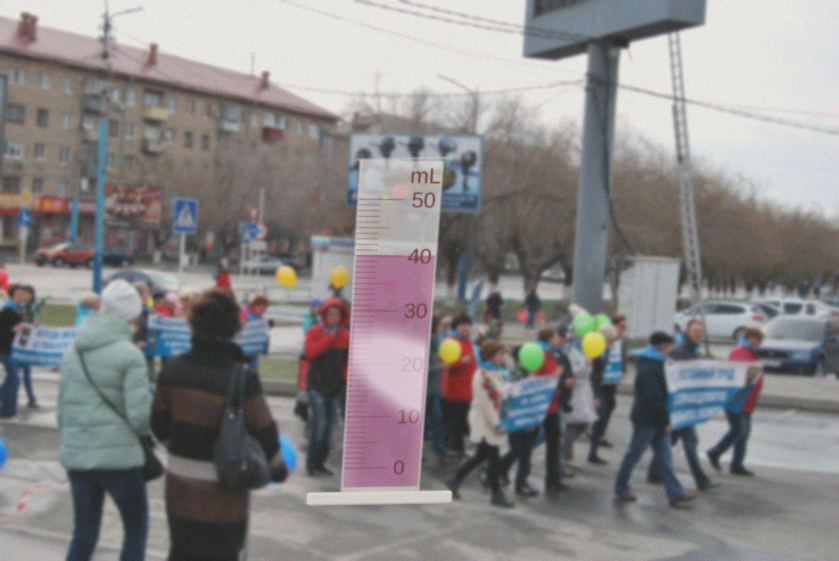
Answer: 40 mL
